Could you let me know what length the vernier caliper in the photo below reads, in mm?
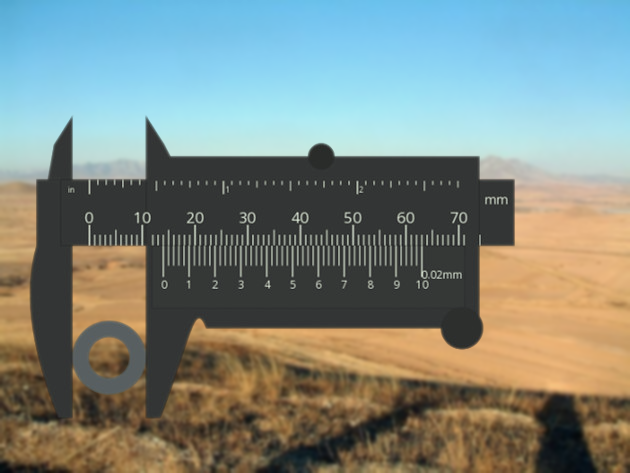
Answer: 14.0 mm
